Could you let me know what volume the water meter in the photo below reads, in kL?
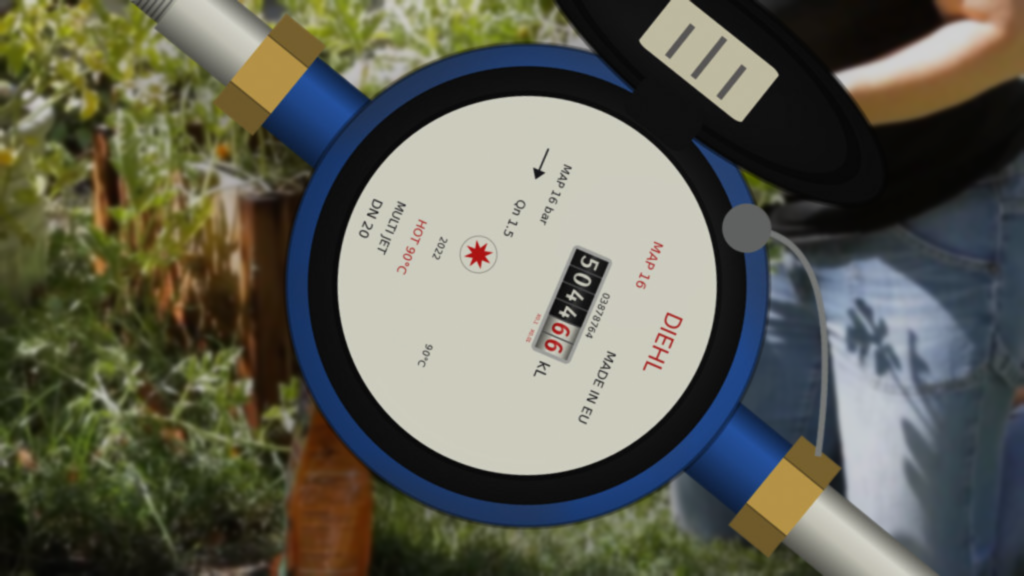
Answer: 5044.66 kL
